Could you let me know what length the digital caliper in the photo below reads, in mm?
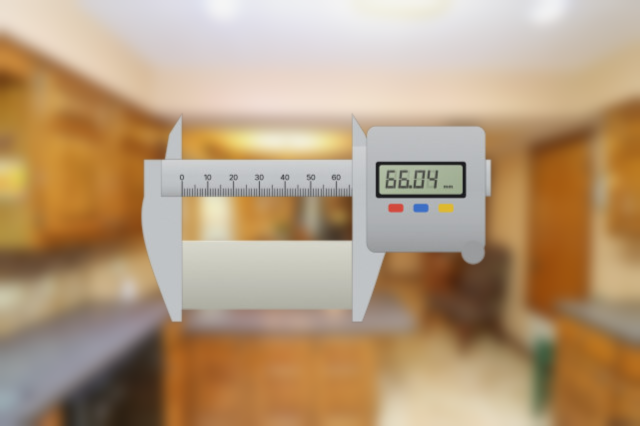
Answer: 66.04 mm
